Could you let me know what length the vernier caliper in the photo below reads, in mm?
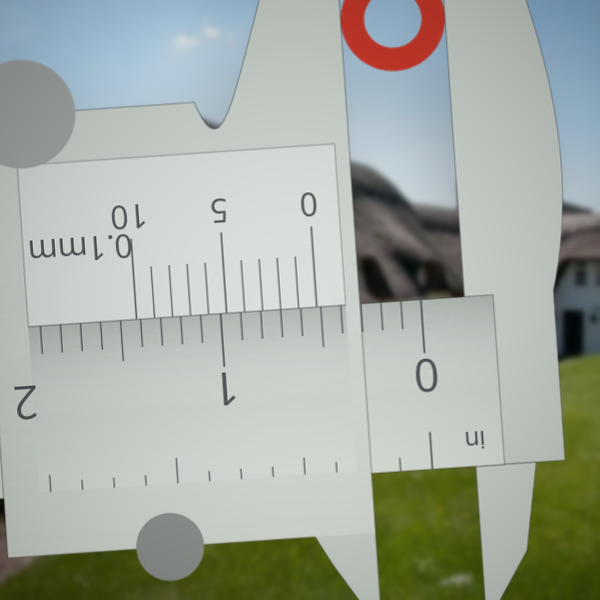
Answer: 5.2 mm
